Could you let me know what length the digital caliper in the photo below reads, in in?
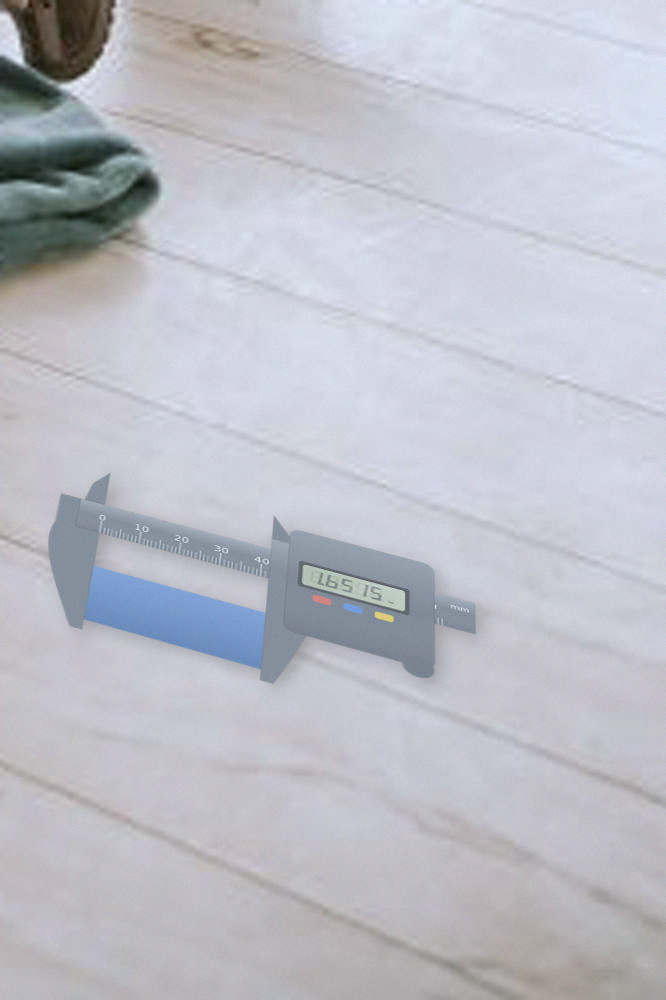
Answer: 1.6515 in
